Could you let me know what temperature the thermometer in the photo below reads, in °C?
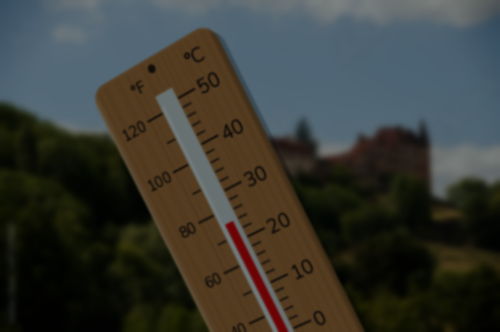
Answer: 24 °C
